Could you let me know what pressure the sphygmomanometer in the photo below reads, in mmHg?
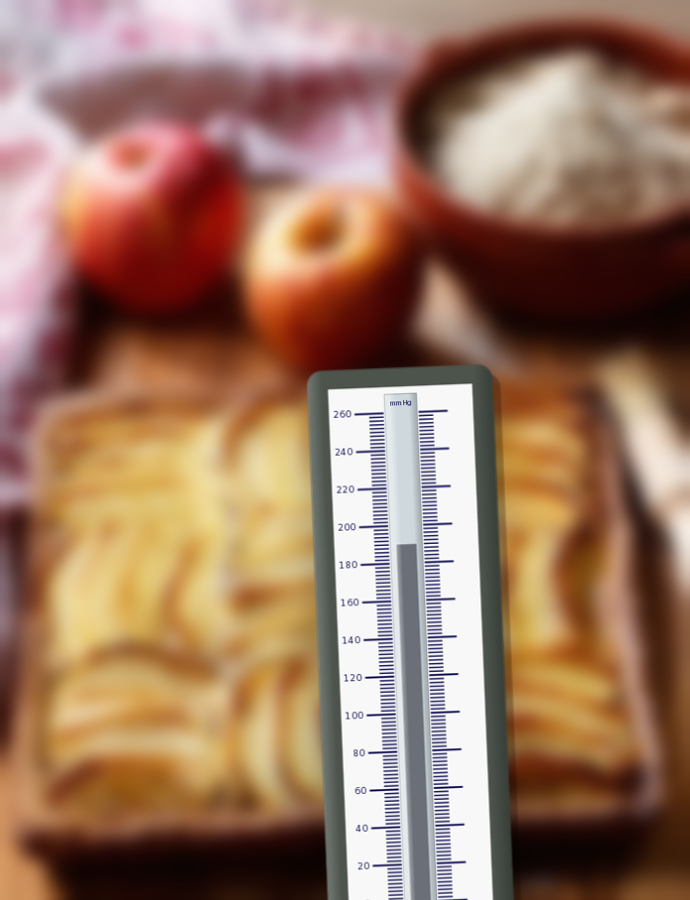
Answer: 190 mmHg
